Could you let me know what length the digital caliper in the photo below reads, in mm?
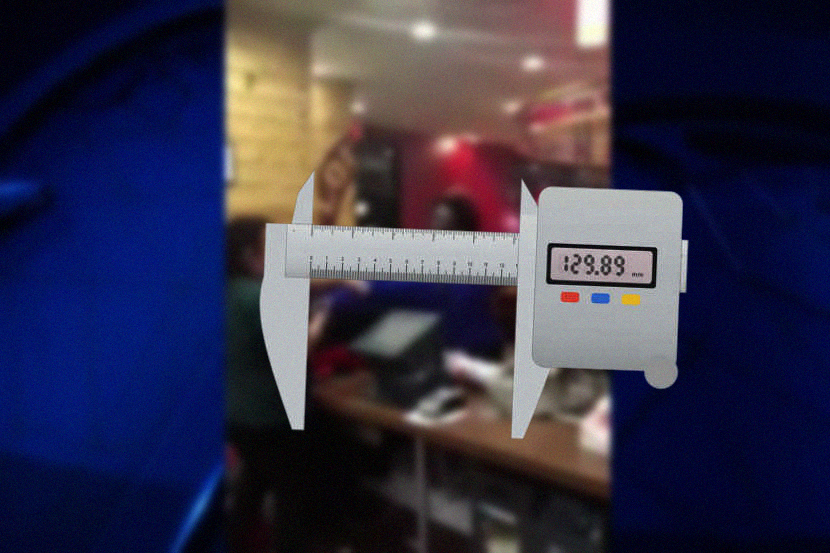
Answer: 129.89 mm
